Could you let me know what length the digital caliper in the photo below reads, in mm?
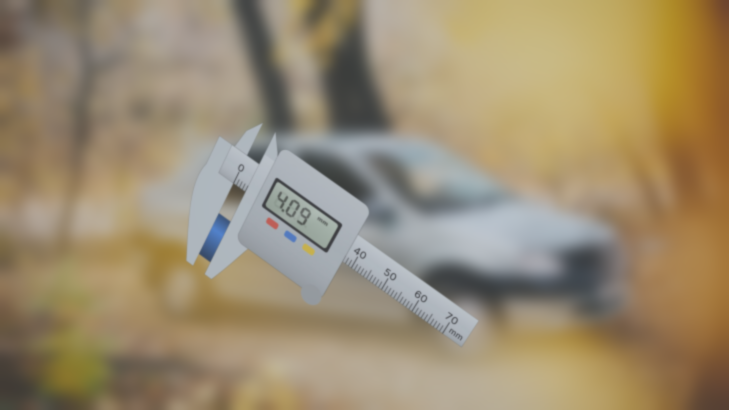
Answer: 4.09 mm
